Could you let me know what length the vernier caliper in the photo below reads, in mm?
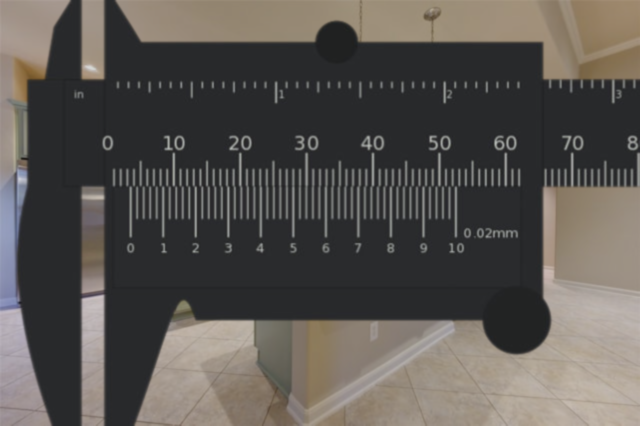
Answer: 3.5 mm
